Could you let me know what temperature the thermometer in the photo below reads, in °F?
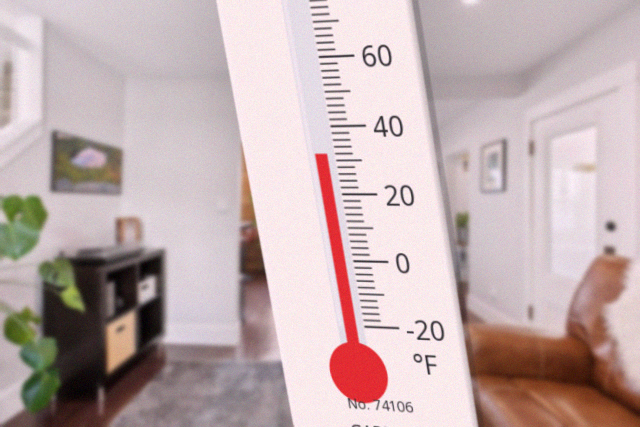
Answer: 32 °F
